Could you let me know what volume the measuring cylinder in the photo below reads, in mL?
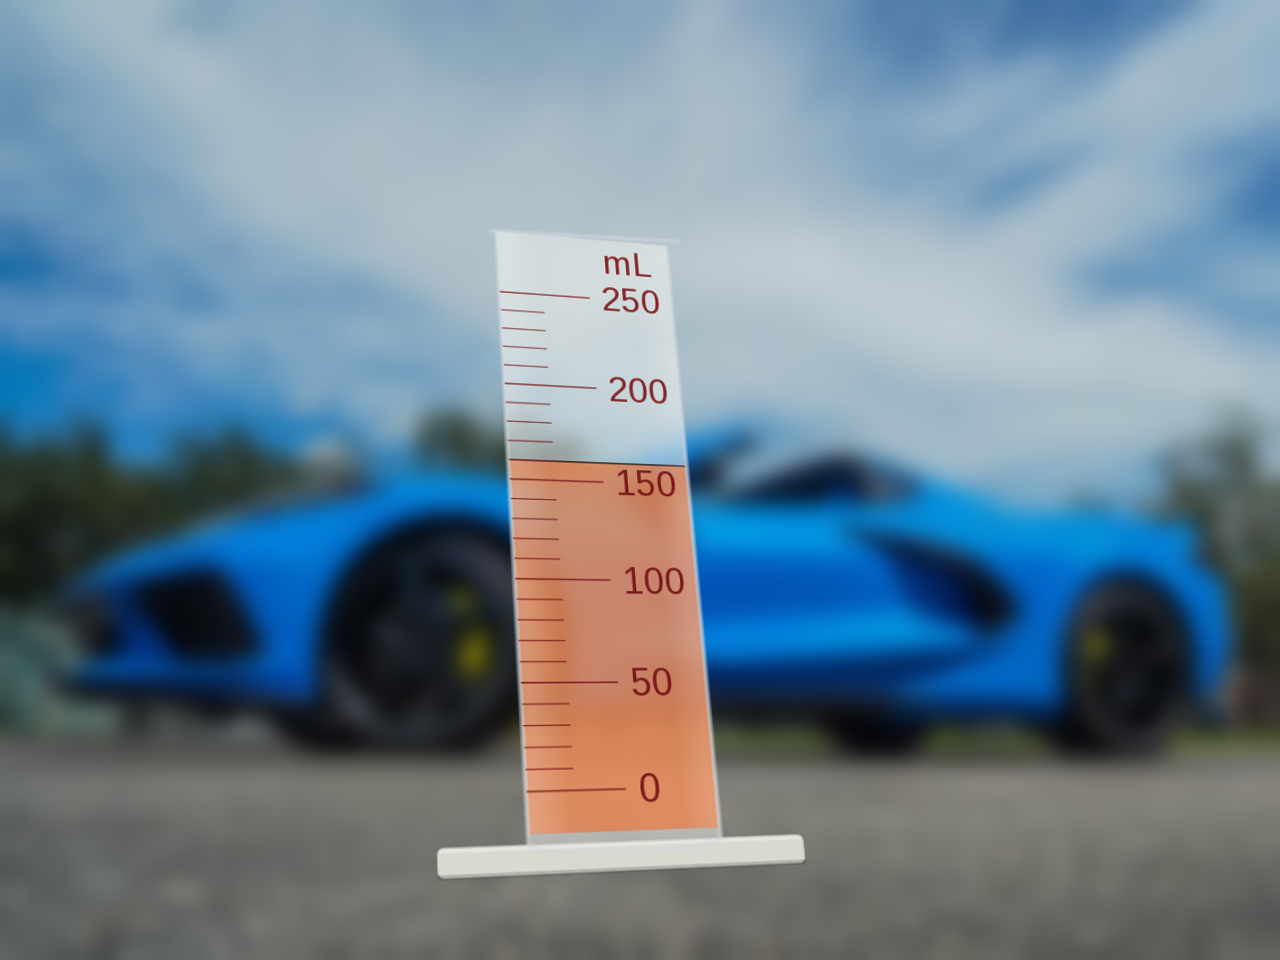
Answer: 160 mL
